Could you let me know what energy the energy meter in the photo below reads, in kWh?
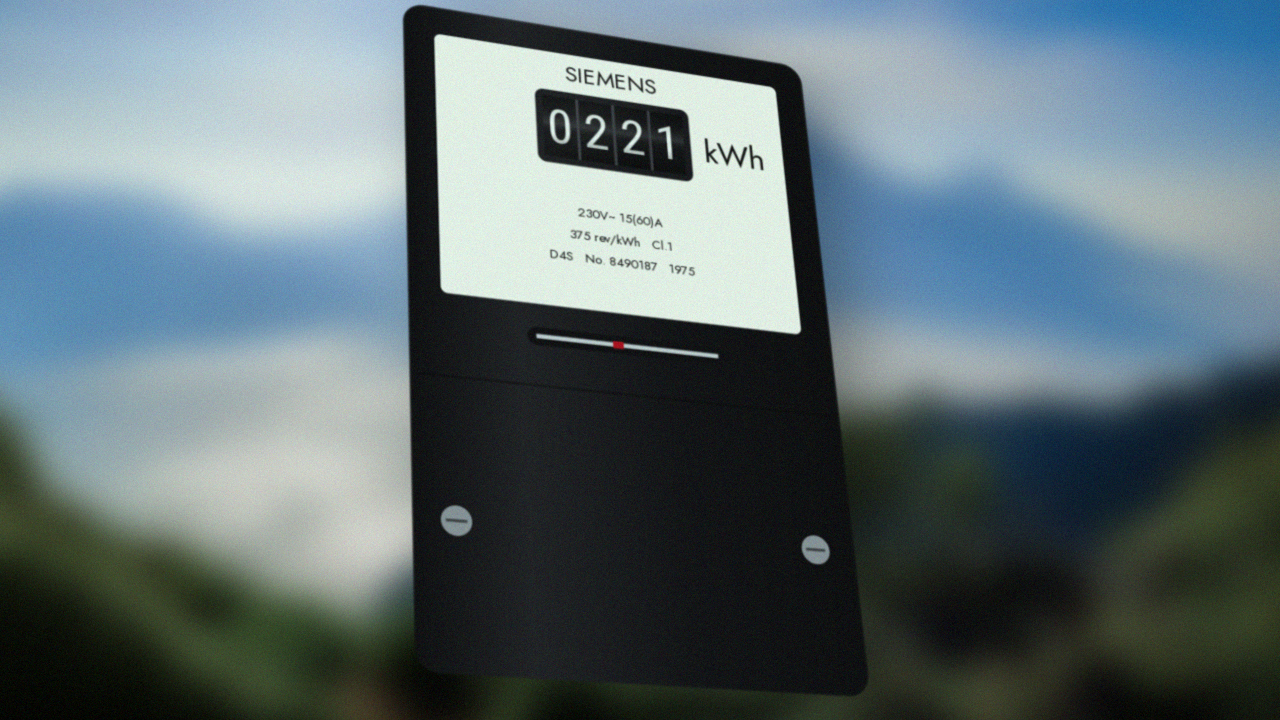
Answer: 221 kWh
